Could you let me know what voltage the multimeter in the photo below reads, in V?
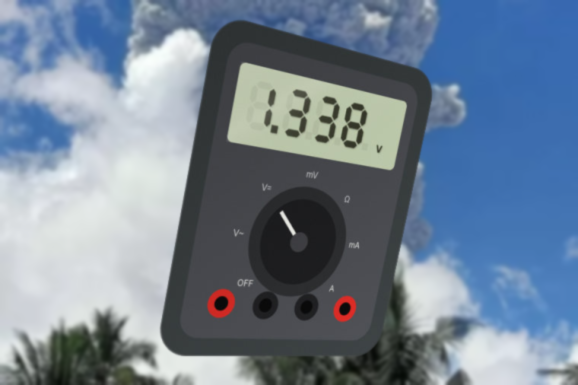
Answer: 1.338 V
